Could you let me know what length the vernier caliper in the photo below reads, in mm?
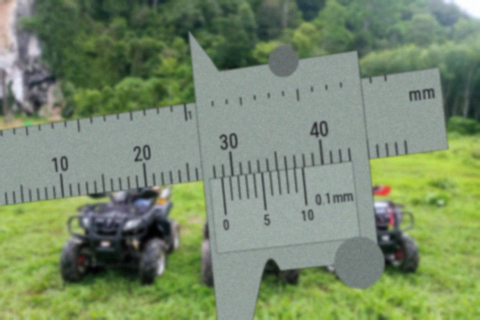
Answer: 28.8 mm
